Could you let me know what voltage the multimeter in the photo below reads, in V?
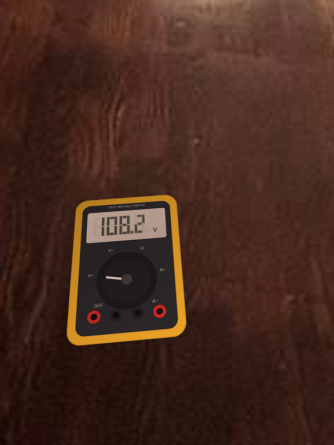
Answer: 108.2 V
